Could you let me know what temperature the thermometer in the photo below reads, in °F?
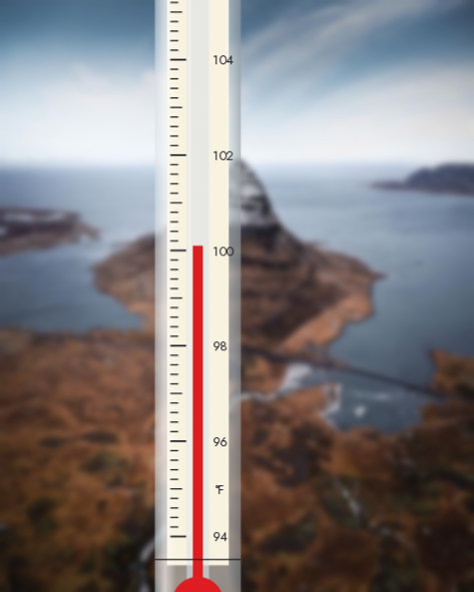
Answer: 100.1 °F
